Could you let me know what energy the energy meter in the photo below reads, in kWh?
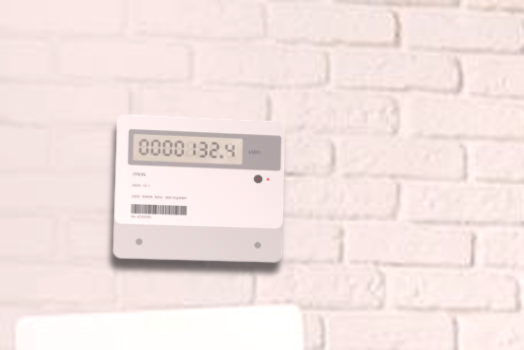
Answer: 132.4 kWh
